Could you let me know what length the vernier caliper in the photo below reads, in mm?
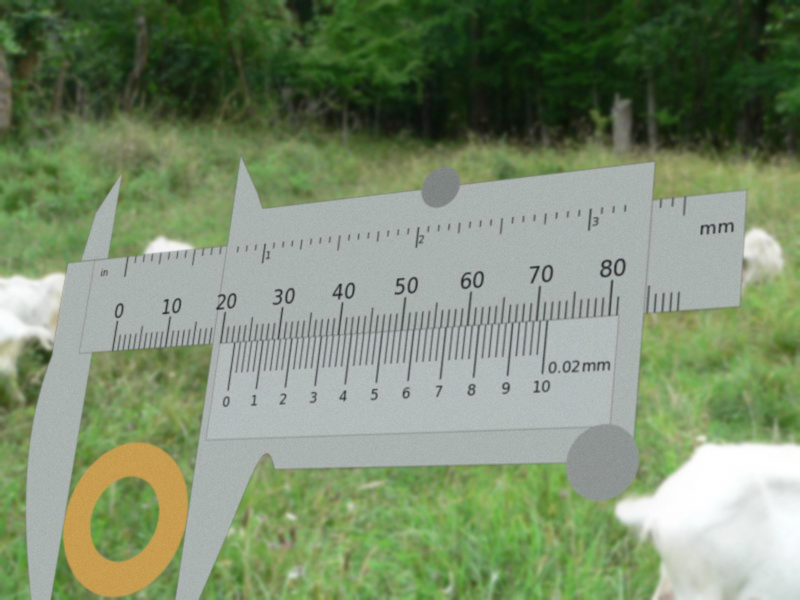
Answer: 22.5 mm
